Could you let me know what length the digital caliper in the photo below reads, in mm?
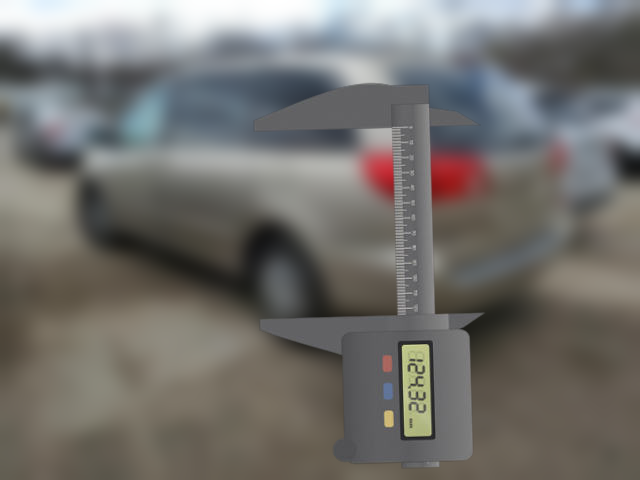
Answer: 124.32 mm
